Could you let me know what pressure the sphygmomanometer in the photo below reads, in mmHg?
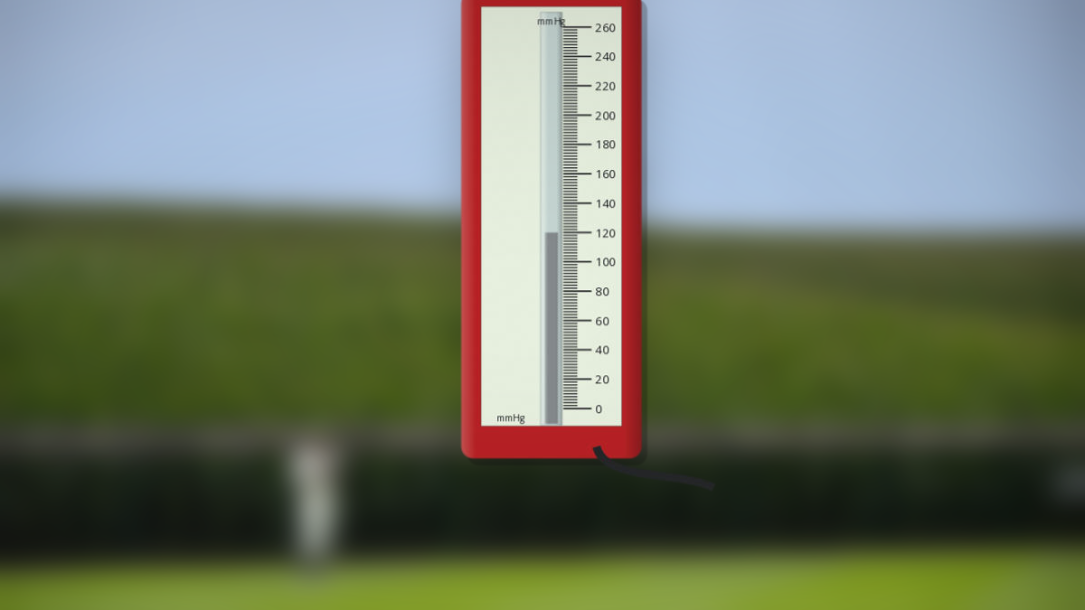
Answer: 120 mmHg
